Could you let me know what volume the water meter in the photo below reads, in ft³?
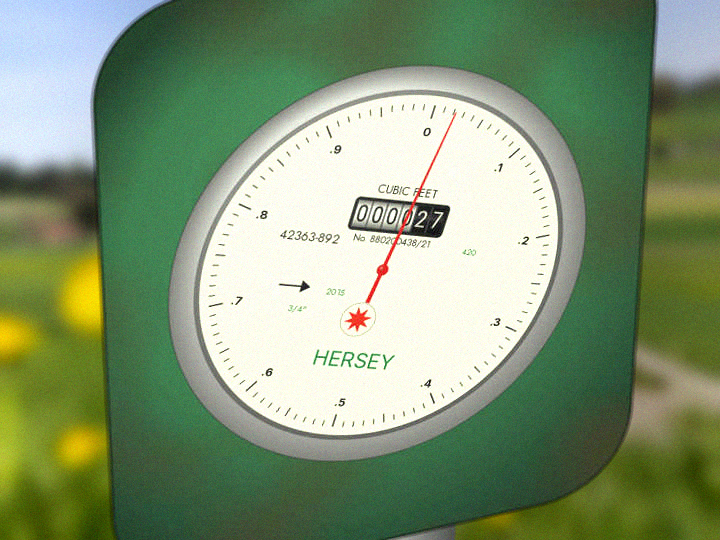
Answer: 27.02 ft³
